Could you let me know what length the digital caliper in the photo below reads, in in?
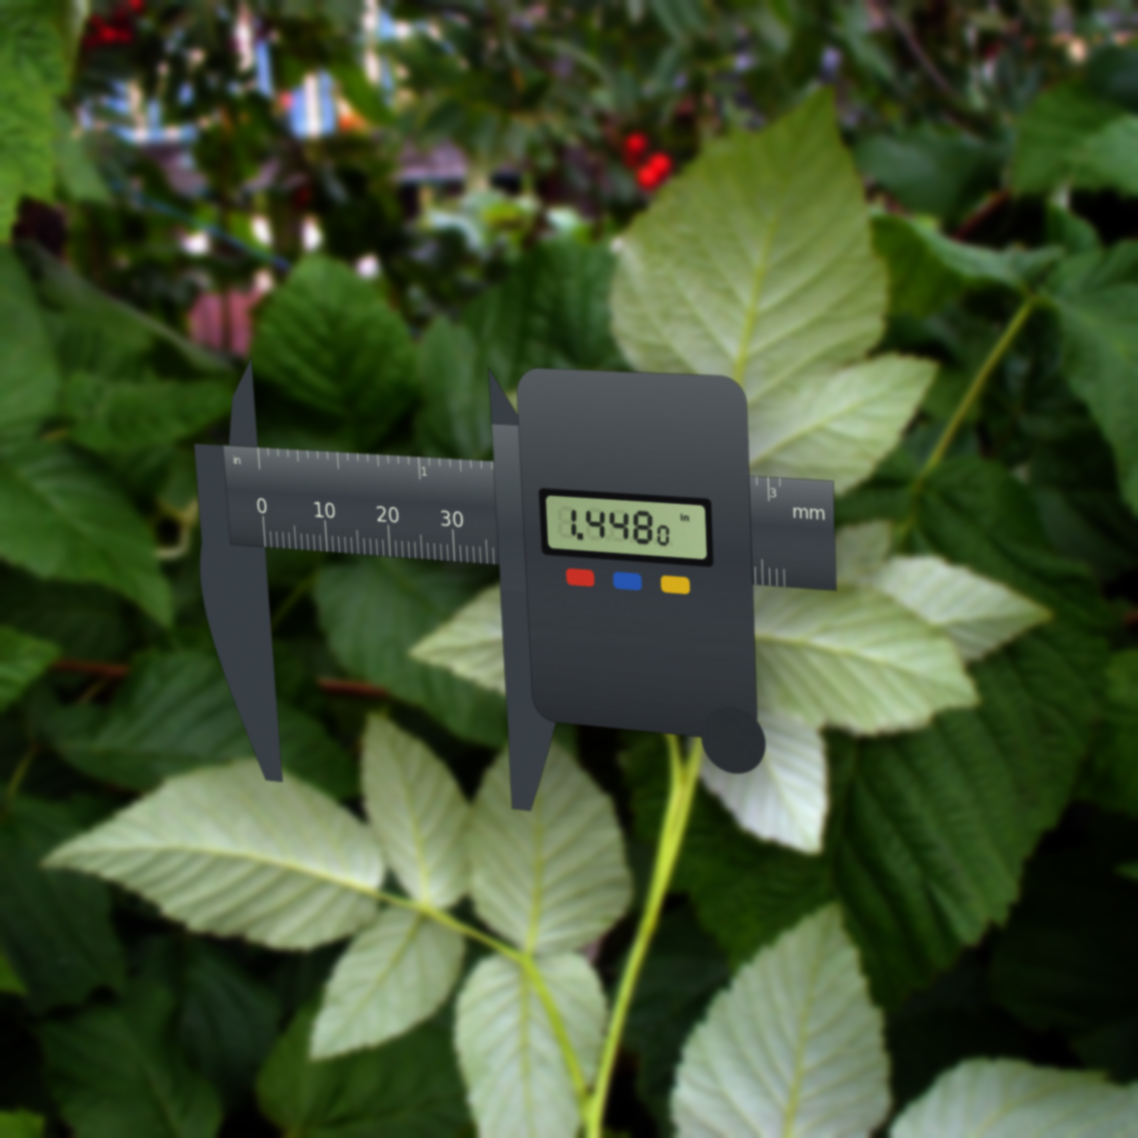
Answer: 1.4480 in
